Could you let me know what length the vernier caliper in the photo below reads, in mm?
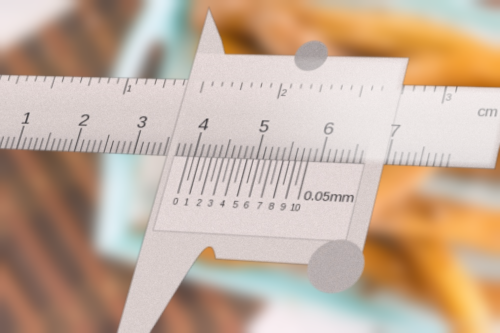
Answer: 39.0 mm
